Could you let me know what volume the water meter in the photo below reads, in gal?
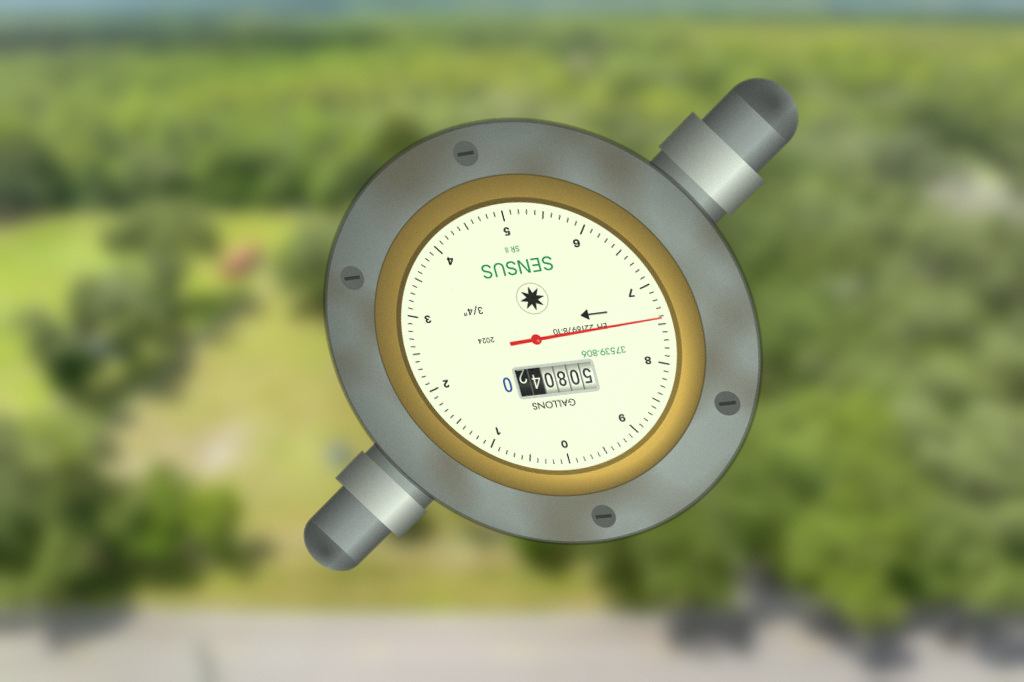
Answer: 5080417.4 gal
